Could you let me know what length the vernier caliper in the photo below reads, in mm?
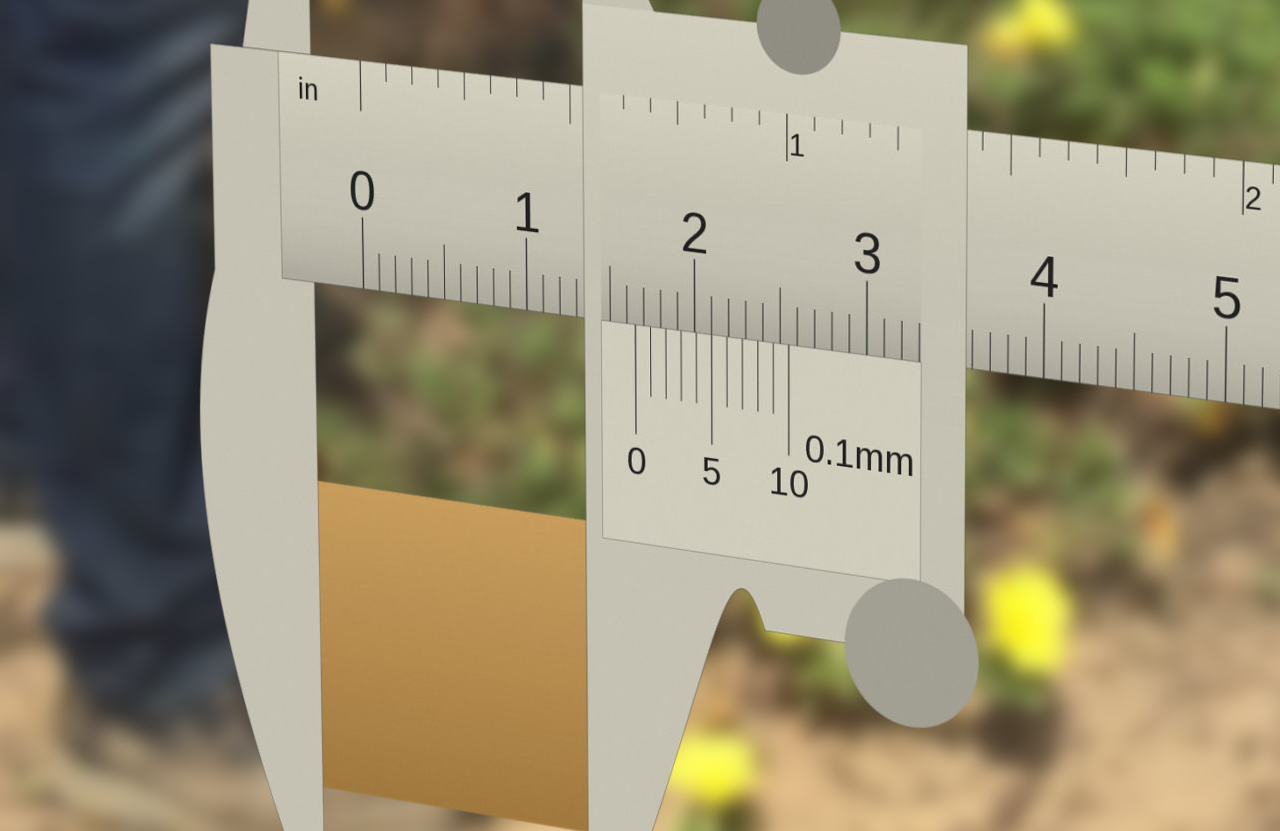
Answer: 16.5 mm
